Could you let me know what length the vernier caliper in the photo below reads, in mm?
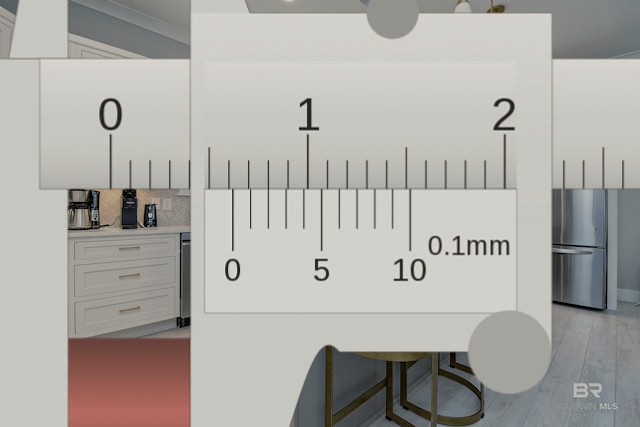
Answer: 6.2 mm
